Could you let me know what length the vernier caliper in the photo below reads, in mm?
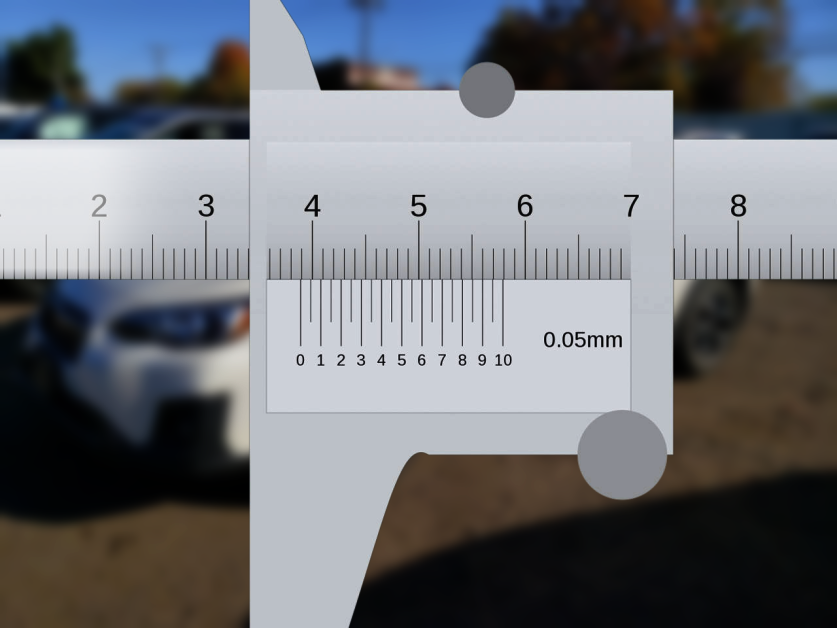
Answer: 38.9 mm
